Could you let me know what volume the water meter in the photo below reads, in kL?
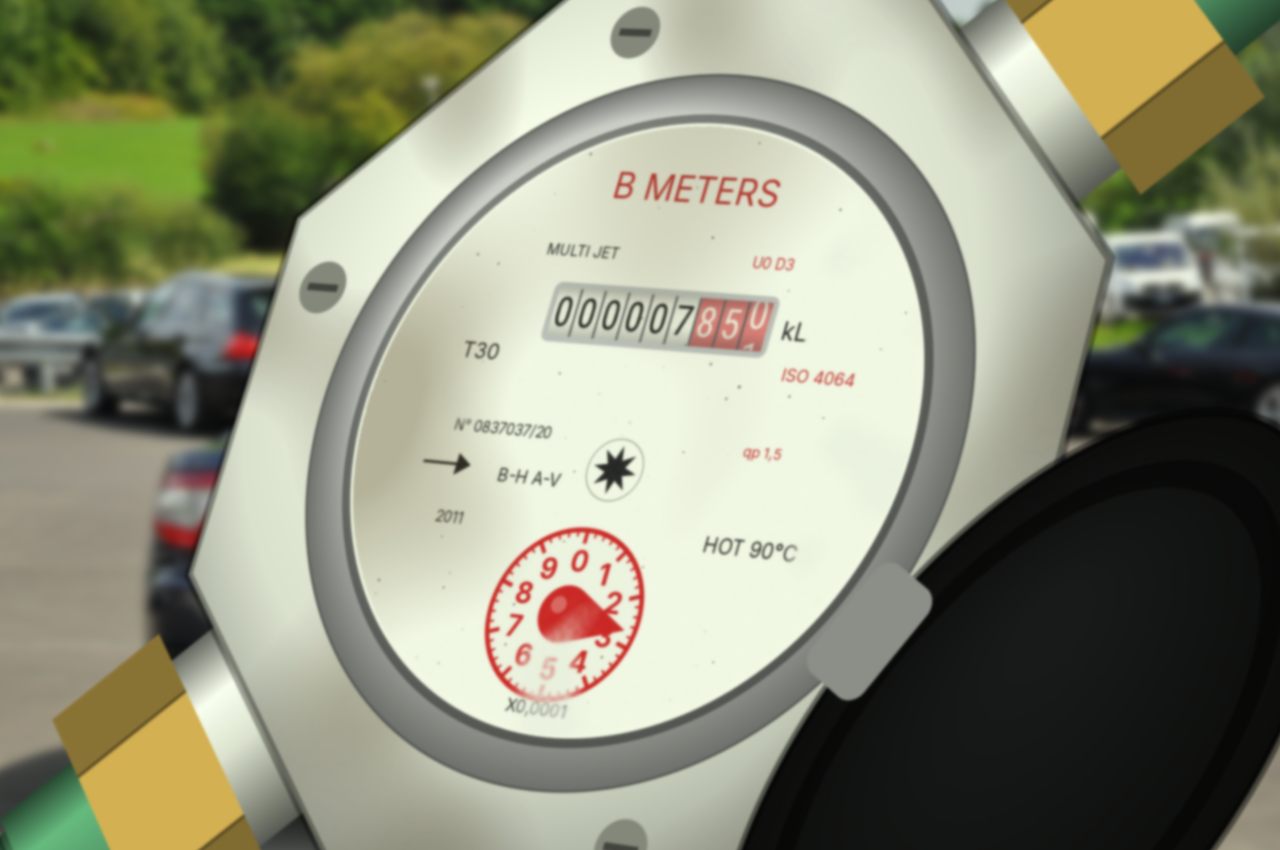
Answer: 7.8502 kL
